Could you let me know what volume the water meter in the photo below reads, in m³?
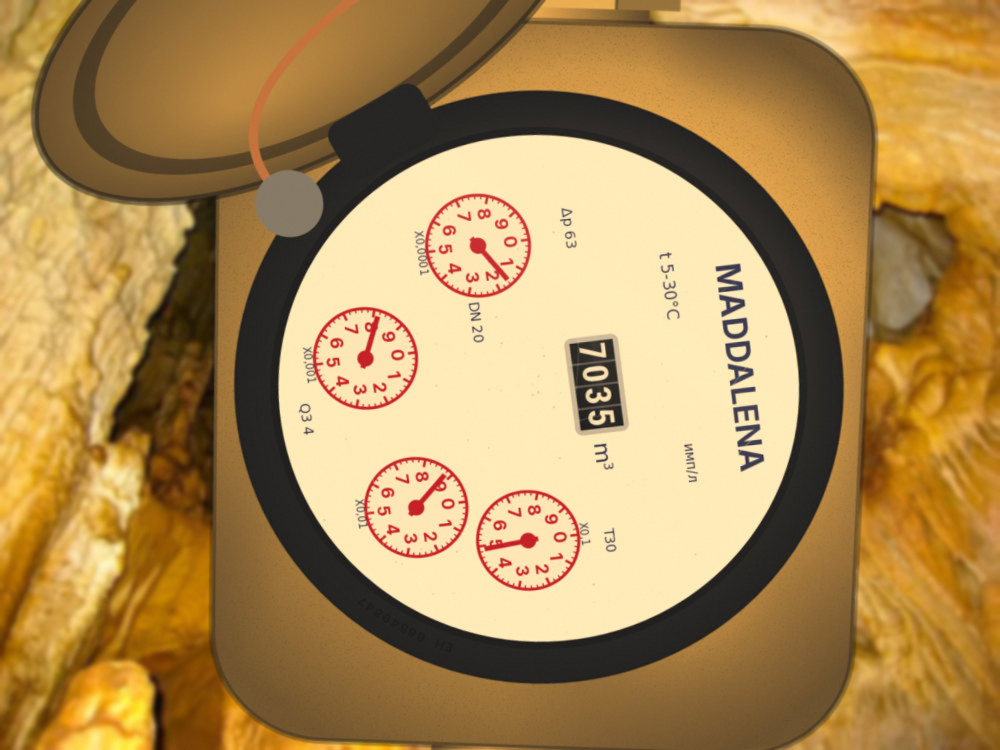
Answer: 7035.4881 m³
